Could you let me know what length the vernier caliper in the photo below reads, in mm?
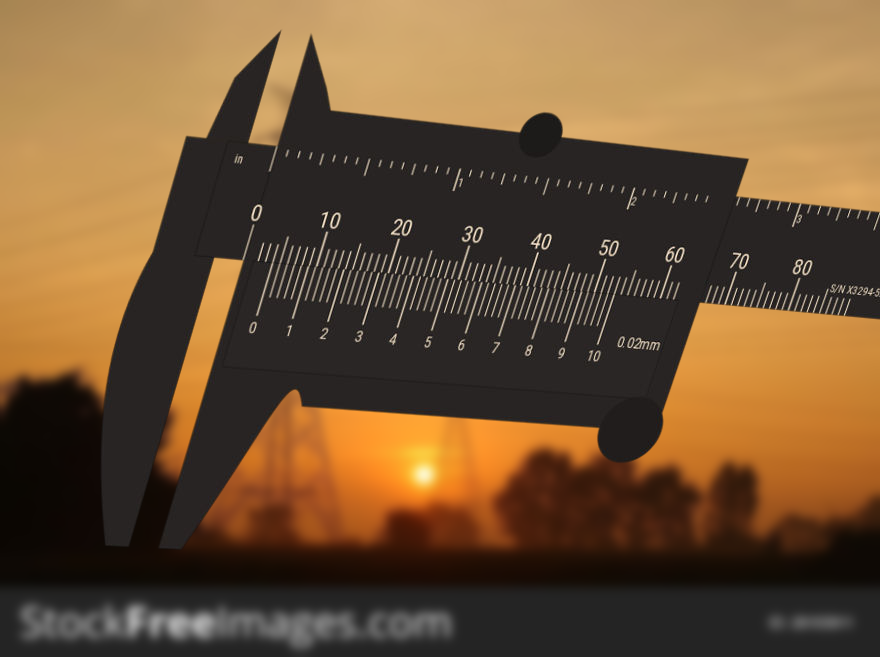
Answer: 4.0 mm
